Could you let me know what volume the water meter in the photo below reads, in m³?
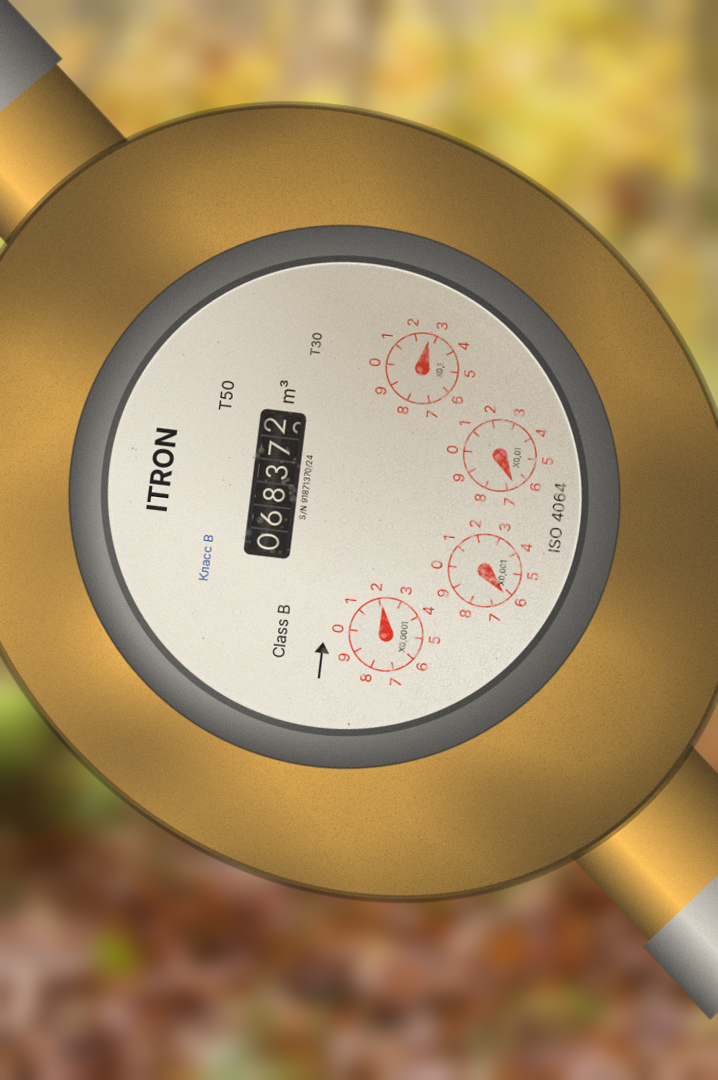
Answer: 68372.2662 m³
